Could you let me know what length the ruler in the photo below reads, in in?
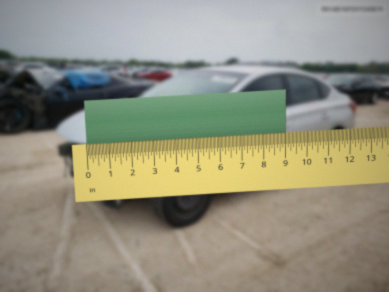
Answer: 9 in
